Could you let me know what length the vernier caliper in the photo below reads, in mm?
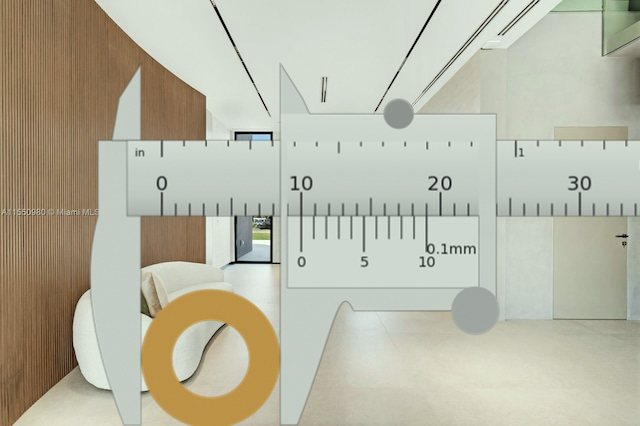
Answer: 10.0 mm
